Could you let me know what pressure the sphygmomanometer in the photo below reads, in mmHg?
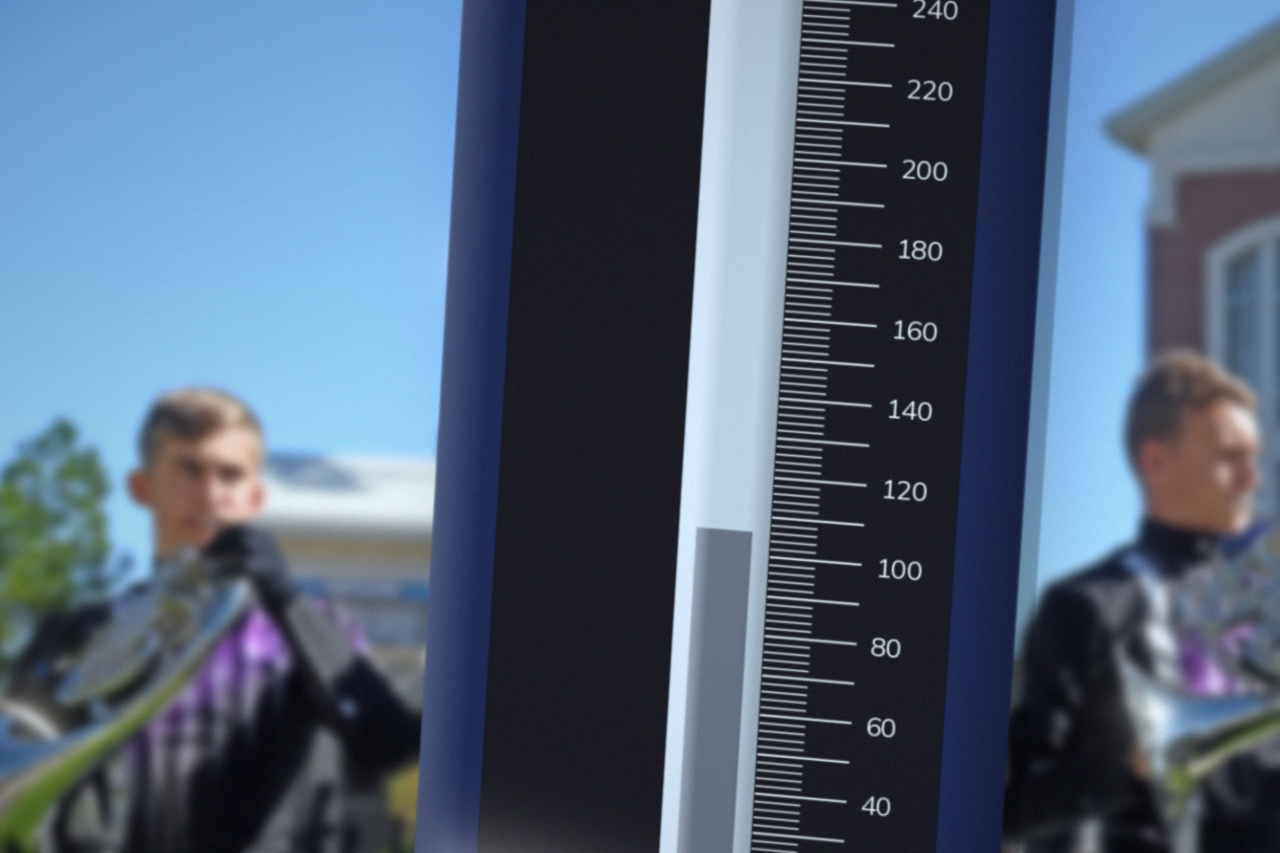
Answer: 106 mmHg
